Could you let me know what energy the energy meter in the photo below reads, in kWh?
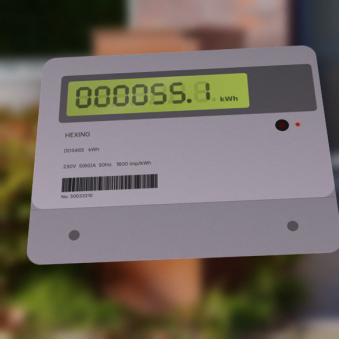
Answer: 55.1 kWh
